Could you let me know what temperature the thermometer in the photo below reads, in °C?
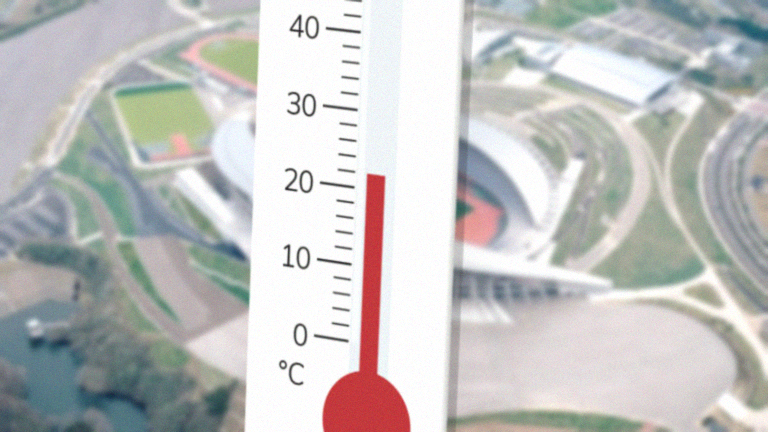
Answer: 22 °C
